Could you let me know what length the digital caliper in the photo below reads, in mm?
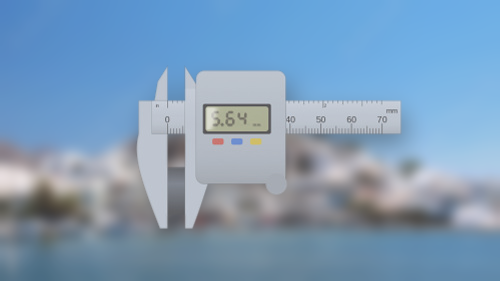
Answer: 5.64 mm
